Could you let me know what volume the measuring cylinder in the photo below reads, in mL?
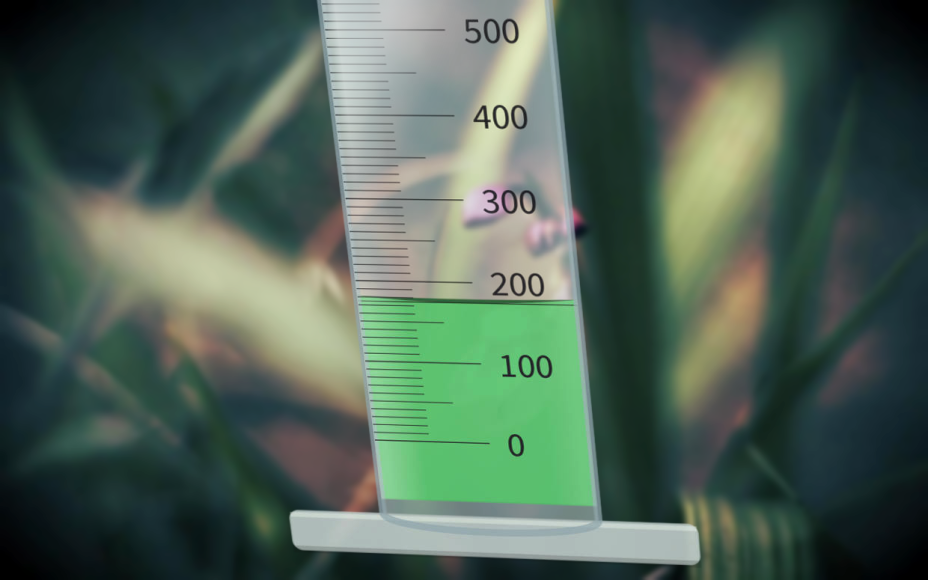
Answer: 175 mL
